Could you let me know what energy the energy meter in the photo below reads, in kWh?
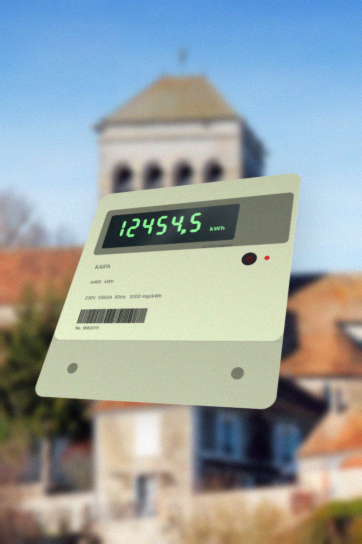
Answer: 12454.5 kWh
